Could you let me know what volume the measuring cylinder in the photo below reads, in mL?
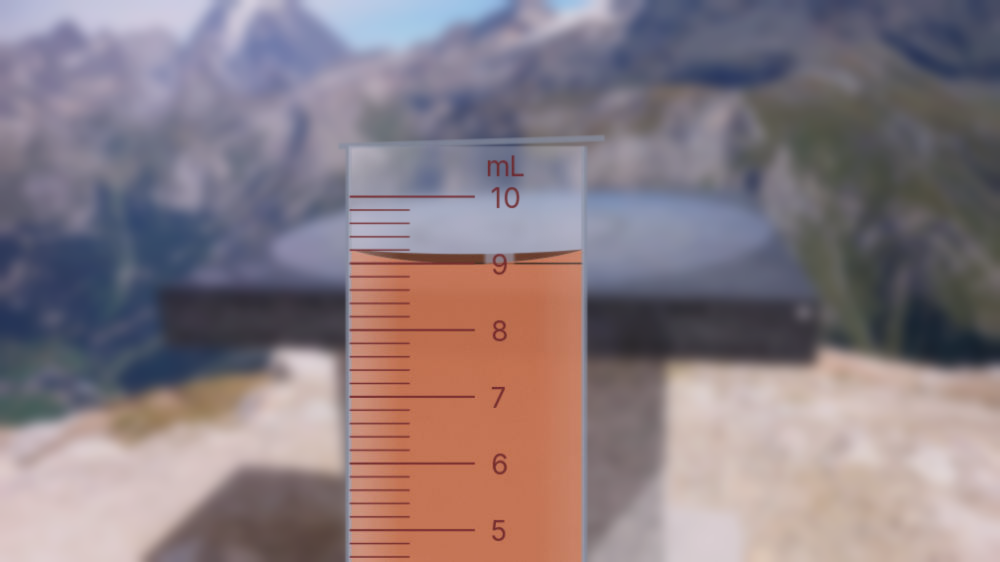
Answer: 9 mL
